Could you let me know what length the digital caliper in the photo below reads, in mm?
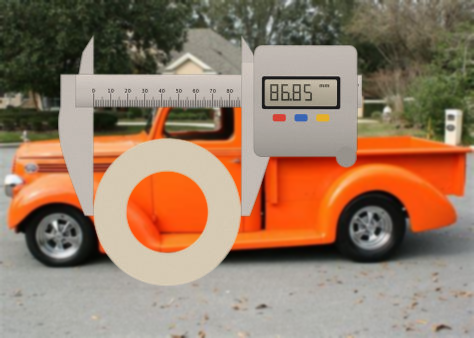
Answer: 86.85 mm
